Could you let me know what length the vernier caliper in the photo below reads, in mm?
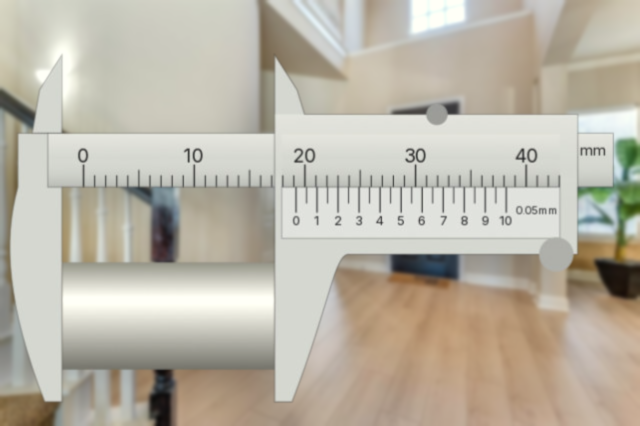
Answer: 19.2 mm
